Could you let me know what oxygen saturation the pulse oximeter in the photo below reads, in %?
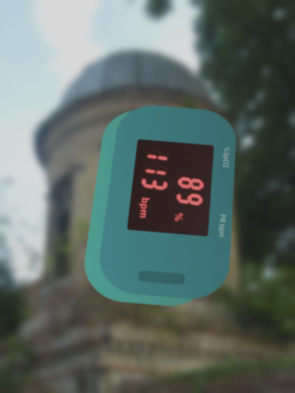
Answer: 89 %
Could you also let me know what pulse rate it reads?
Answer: 113 bpm
